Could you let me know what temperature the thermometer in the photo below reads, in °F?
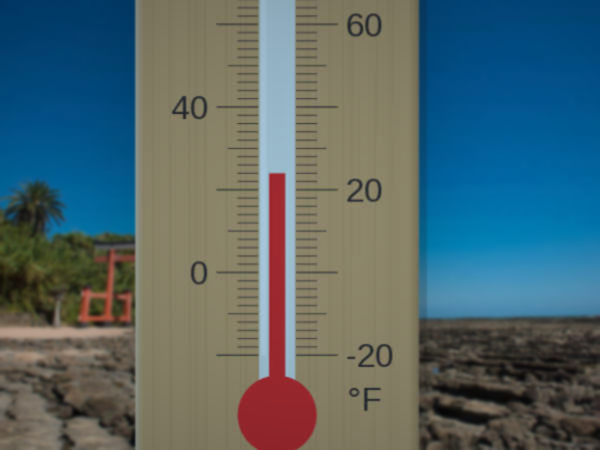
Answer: 24 °F
